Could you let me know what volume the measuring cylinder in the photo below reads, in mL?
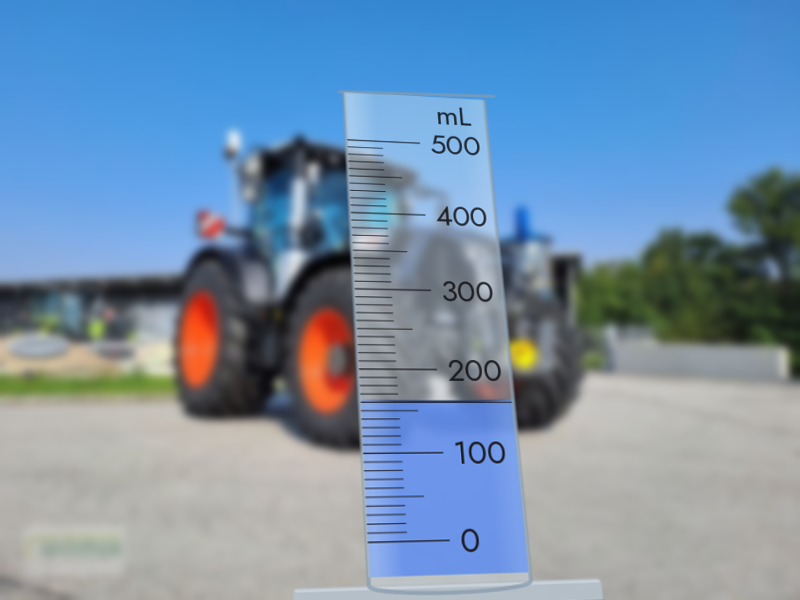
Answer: 160 mL
